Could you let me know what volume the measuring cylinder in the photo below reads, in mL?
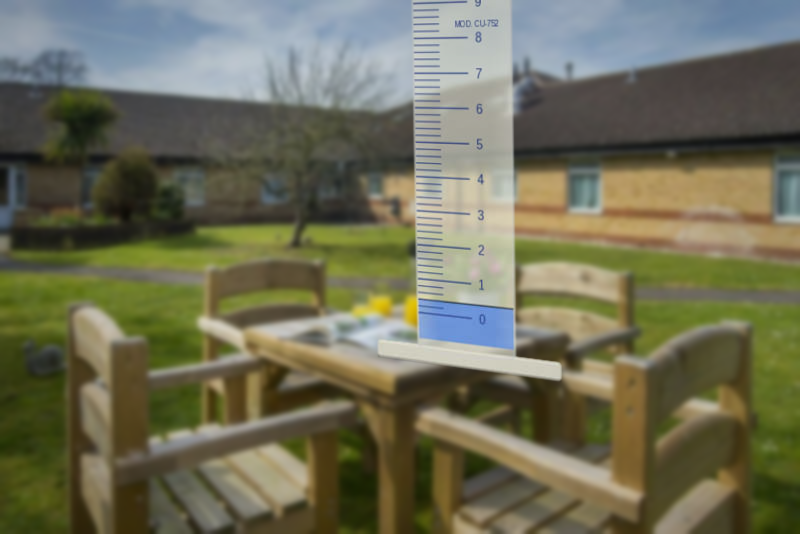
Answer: 0.4 mL
